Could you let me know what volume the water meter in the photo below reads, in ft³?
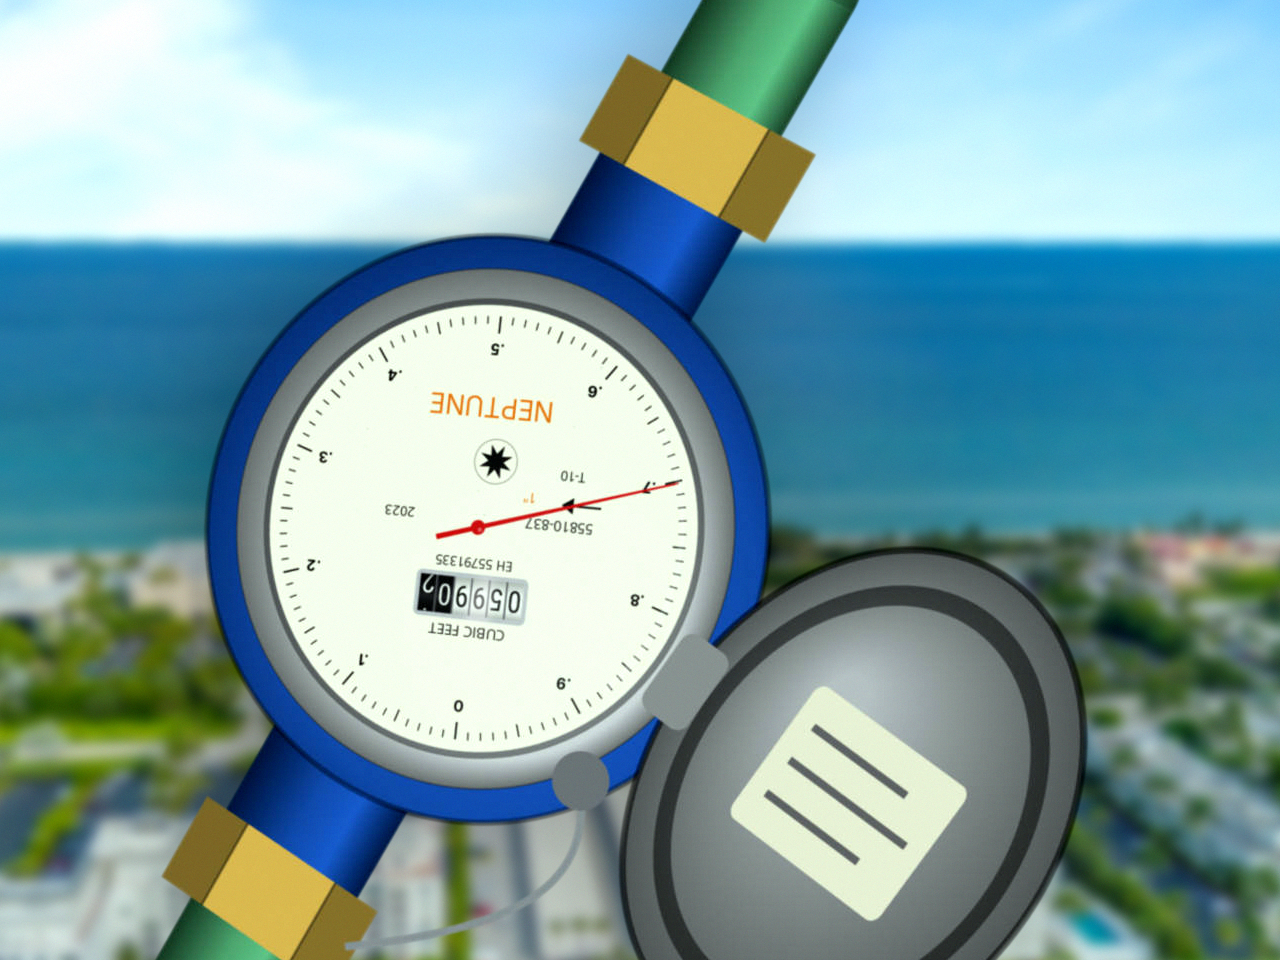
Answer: 59901.70 ft³
